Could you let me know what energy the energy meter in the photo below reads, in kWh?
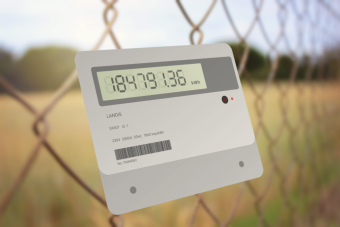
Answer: 184791.36 kWh
